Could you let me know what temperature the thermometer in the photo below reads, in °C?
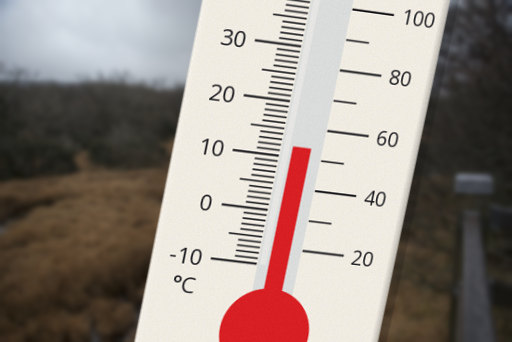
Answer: 12 °C
